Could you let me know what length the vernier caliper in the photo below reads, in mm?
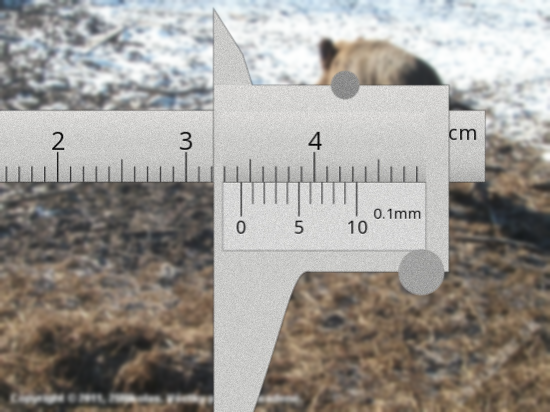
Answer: 34.3 mm
